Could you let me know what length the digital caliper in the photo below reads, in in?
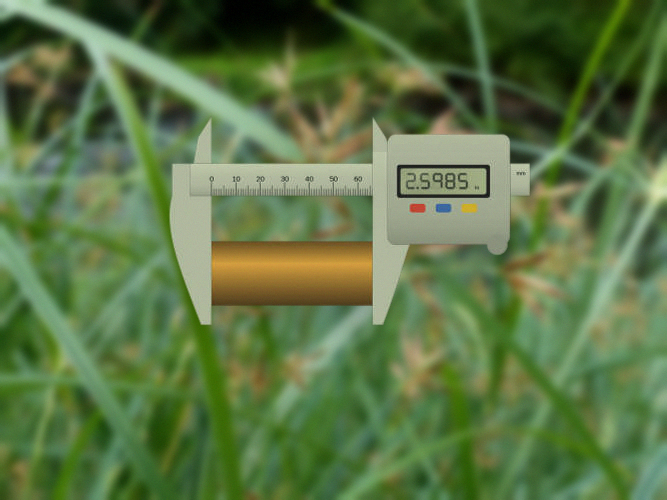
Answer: 2.5985 in
